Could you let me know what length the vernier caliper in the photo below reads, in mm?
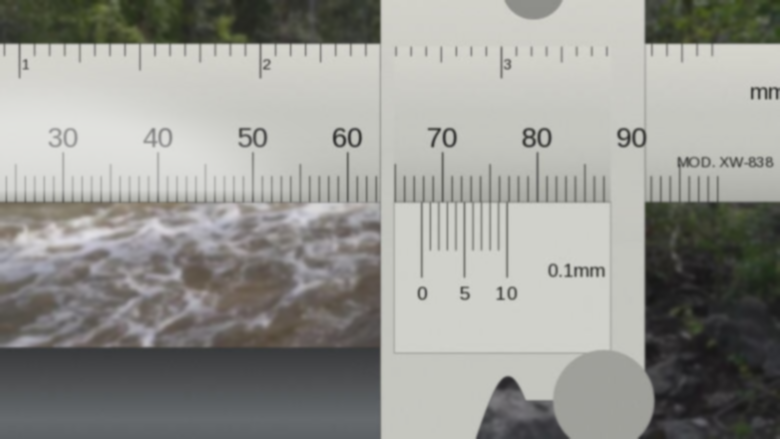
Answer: 67.8 mm
